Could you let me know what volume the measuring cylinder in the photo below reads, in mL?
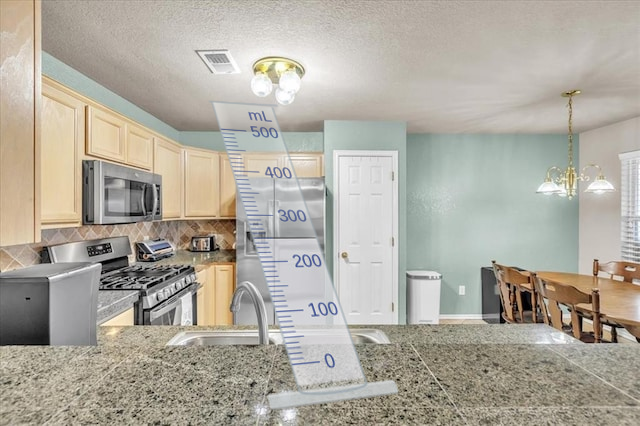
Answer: 250 mL
